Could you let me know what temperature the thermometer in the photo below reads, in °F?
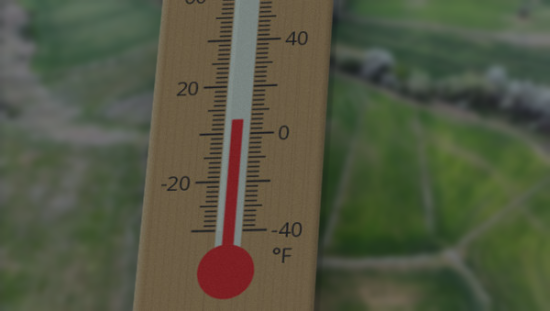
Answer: 6 °F
